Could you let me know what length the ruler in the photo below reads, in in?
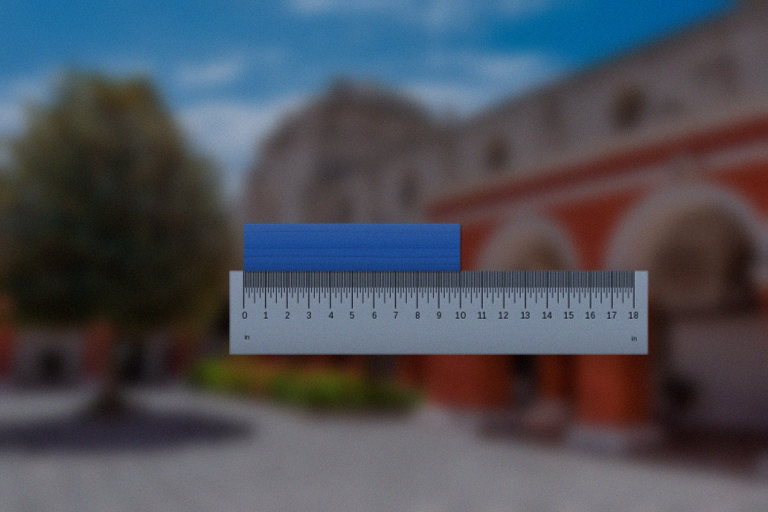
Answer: 10 in
